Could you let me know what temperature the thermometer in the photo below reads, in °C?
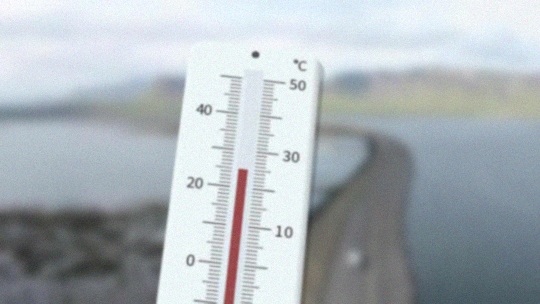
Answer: 25 °C
